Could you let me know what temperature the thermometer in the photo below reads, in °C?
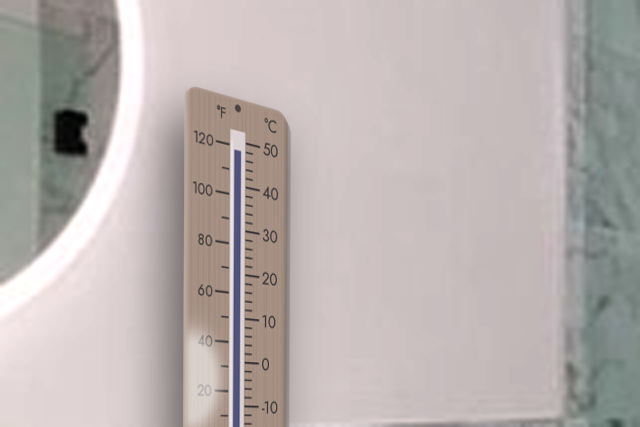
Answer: 48 °C
